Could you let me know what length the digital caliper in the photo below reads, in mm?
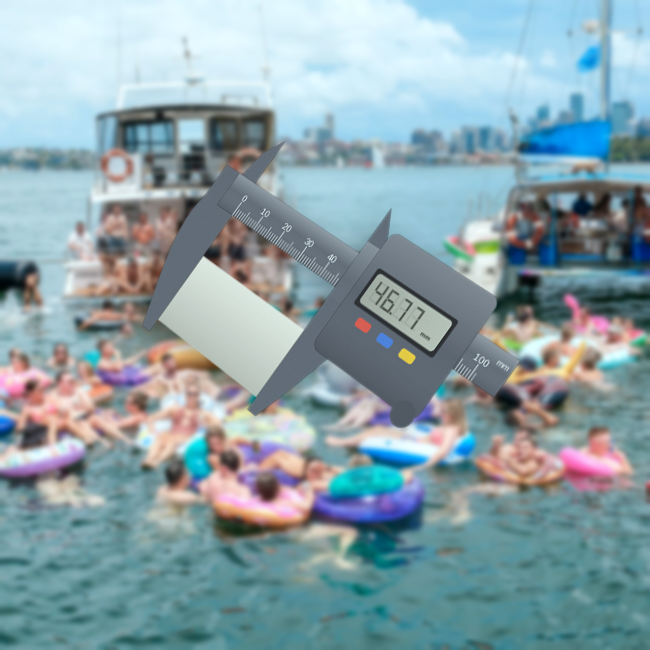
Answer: 46.77 mm
